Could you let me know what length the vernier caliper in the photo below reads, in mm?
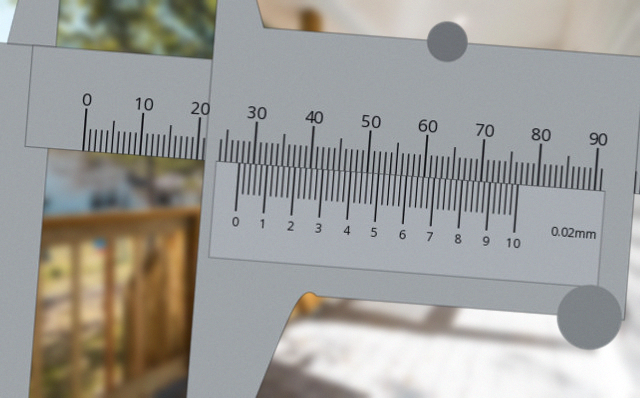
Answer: 27.5 mm
